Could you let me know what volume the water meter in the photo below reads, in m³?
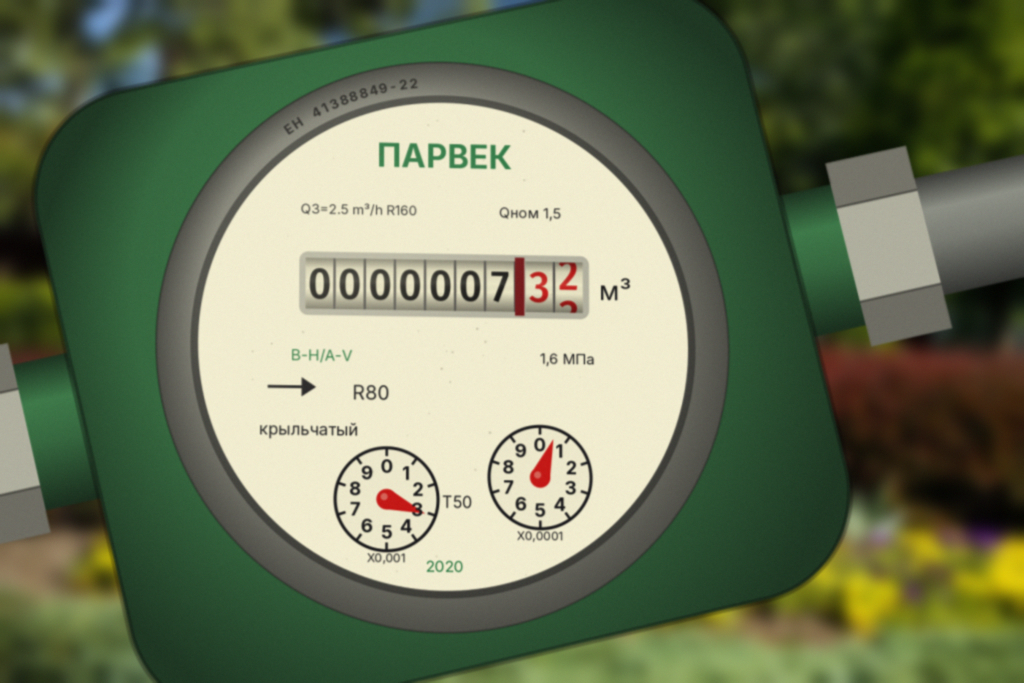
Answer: 7.3230 m³
